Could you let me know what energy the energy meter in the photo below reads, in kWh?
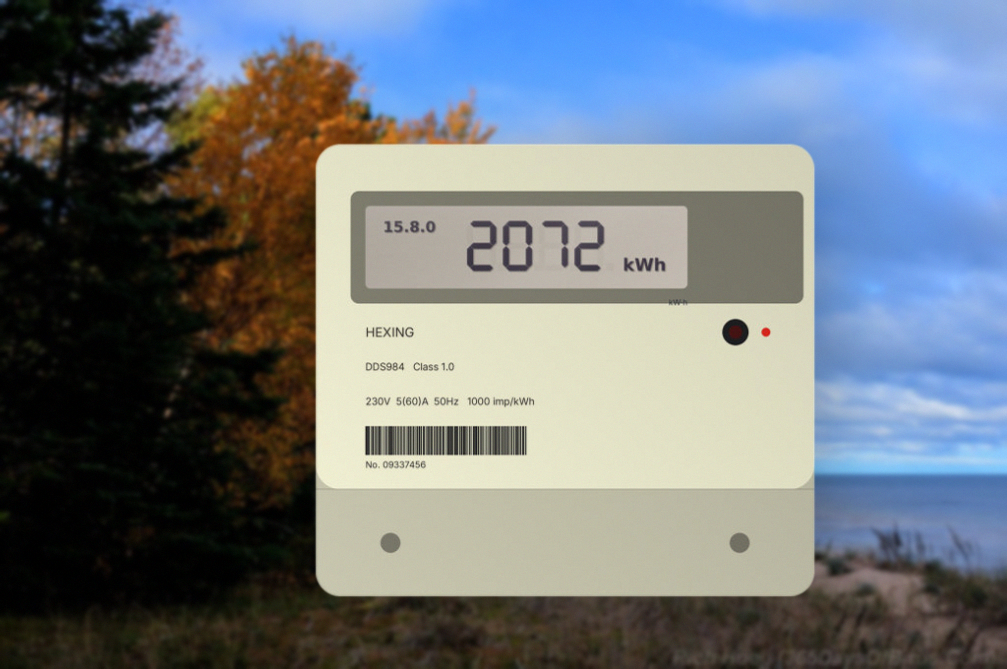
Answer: 2072 kWh
